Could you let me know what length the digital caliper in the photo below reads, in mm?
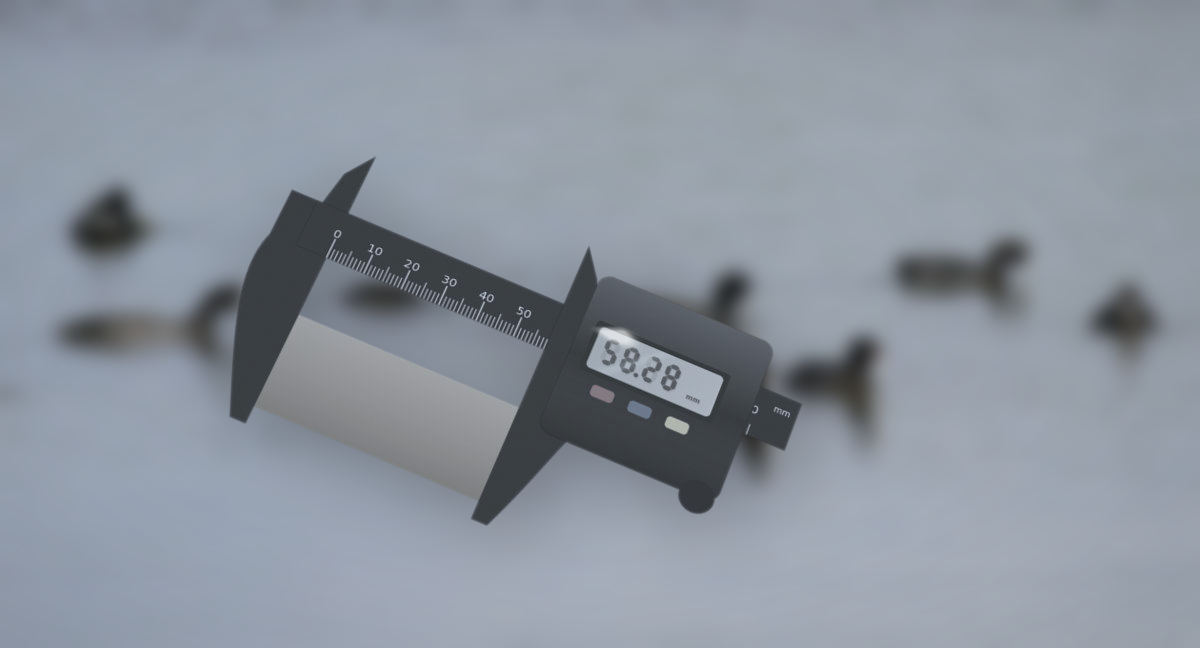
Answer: 58.28 mm
